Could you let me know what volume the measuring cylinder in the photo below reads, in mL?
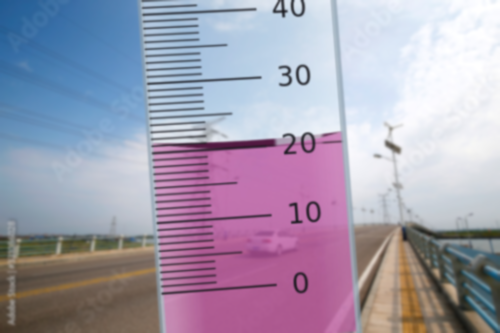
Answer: 20 mL
